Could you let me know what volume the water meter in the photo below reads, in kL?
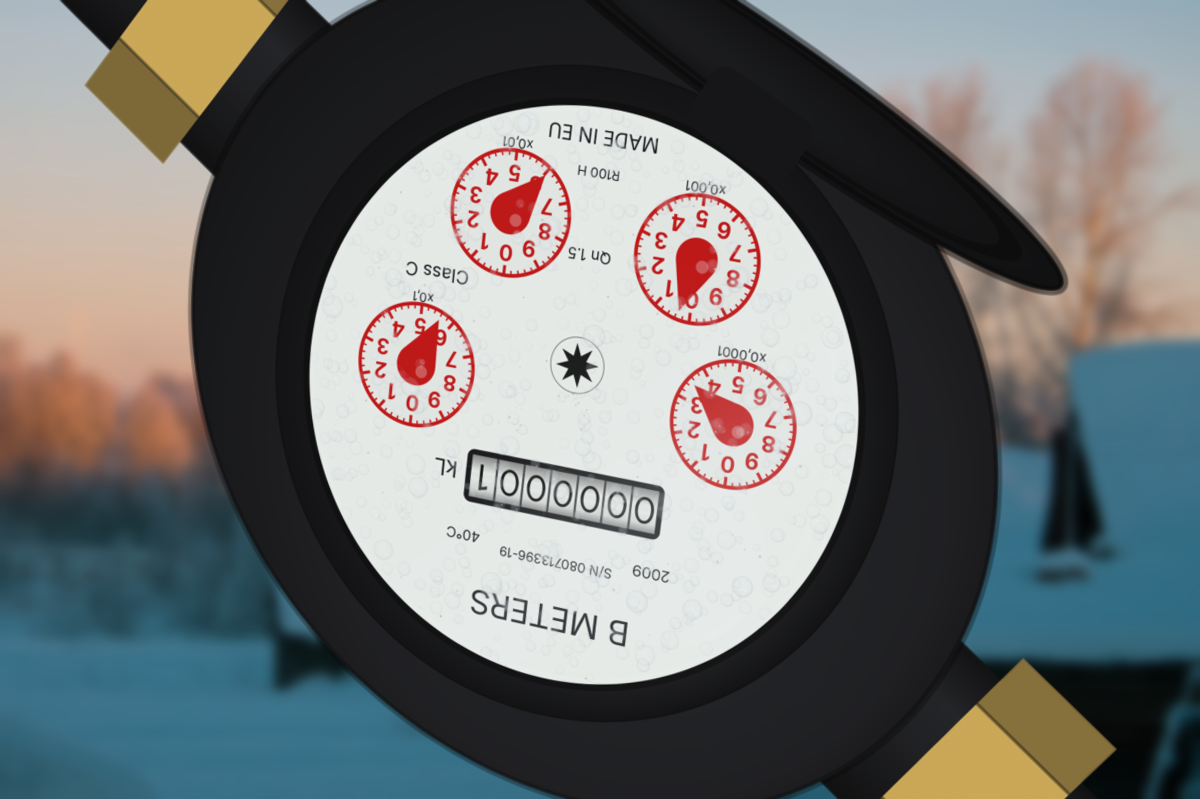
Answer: 1.5603 kL
